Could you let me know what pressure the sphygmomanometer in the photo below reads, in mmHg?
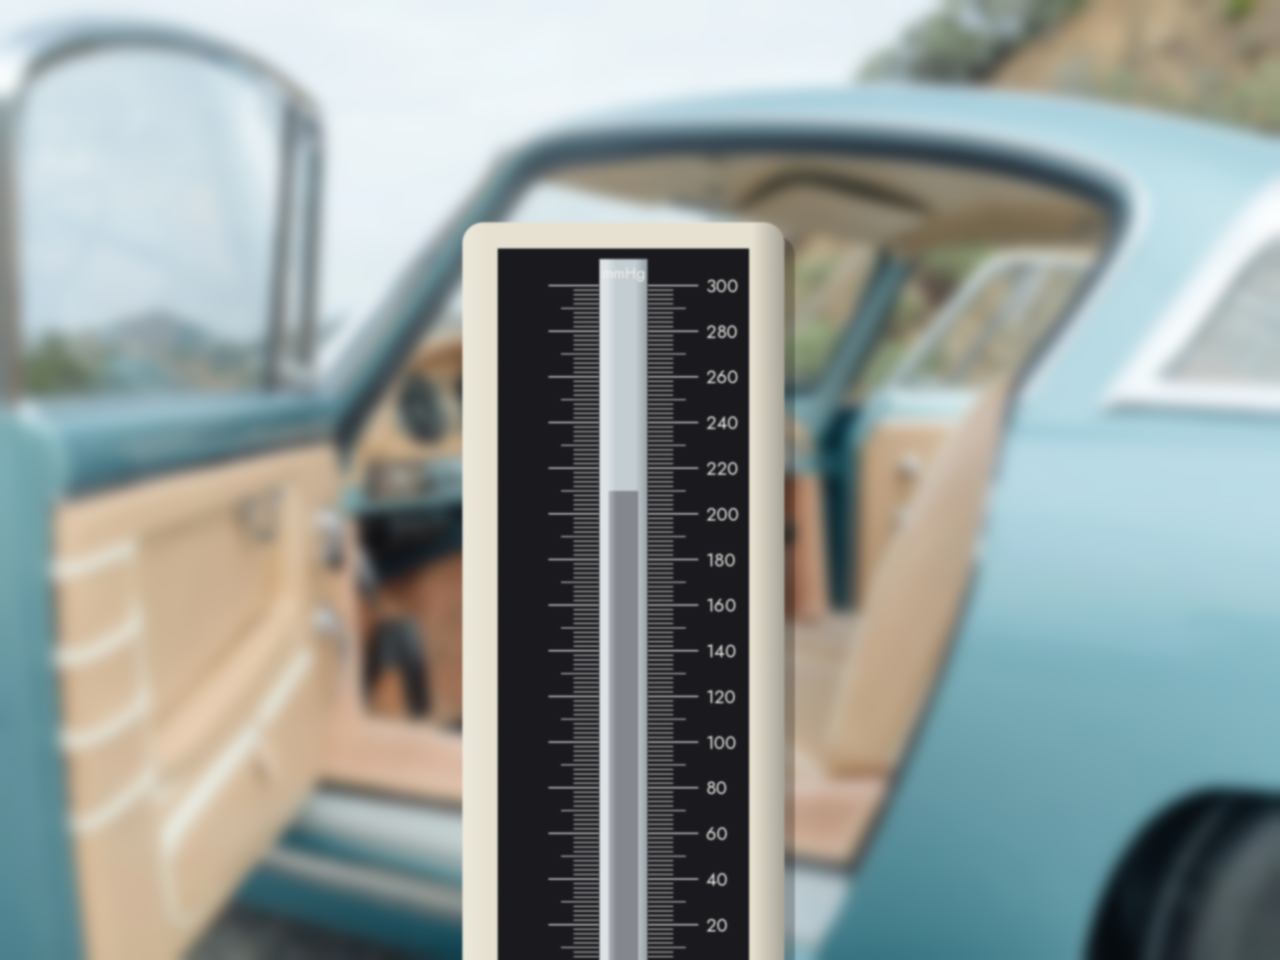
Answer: 210 mmHg
